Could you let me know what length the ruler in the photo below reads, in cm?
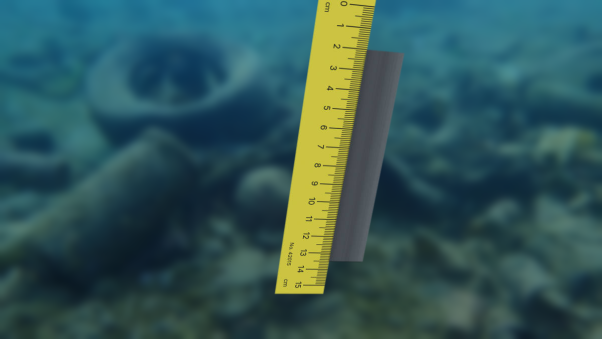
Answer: 11.5 cm
